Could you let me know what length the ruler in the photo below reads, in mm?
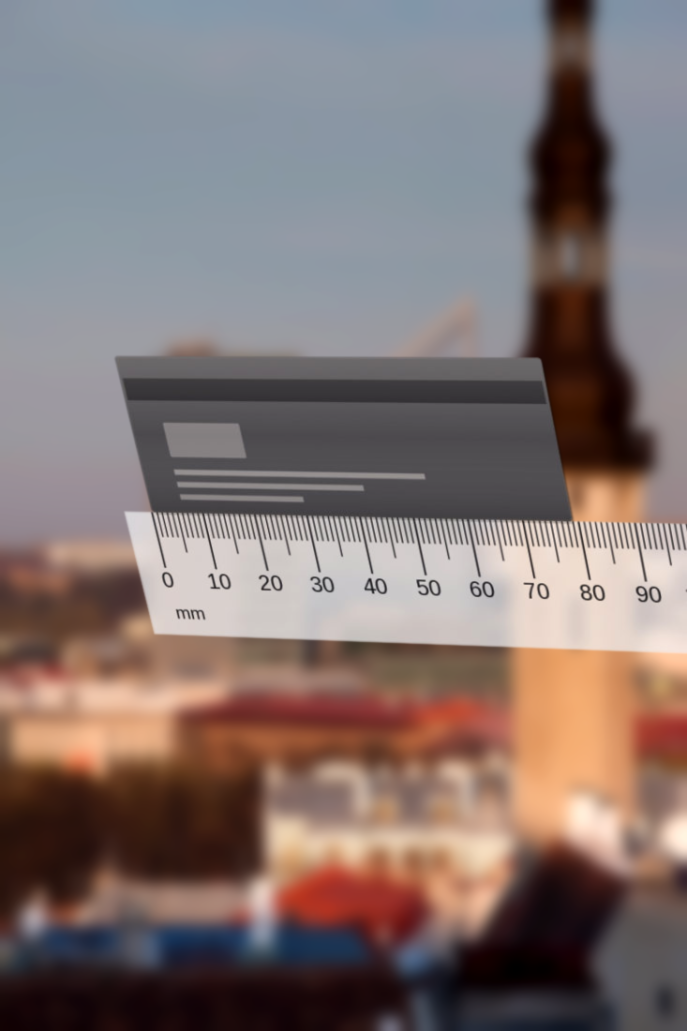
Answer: 79 mm
